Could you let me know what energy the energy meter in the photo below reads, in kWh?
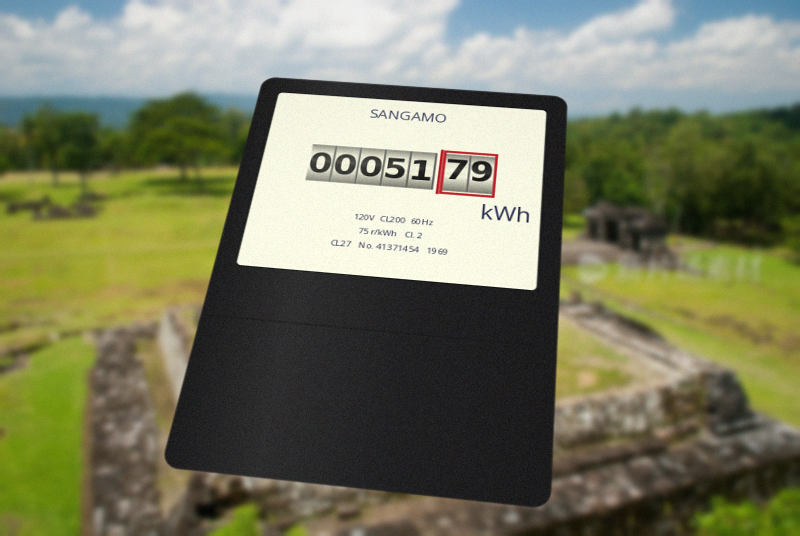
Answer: 51.79 kWh
